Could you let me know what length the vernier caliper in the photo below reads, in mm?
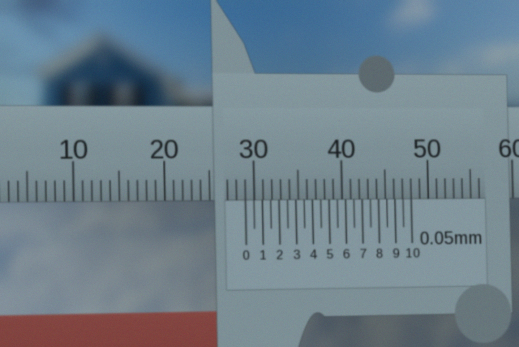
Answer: 29.0 mm
